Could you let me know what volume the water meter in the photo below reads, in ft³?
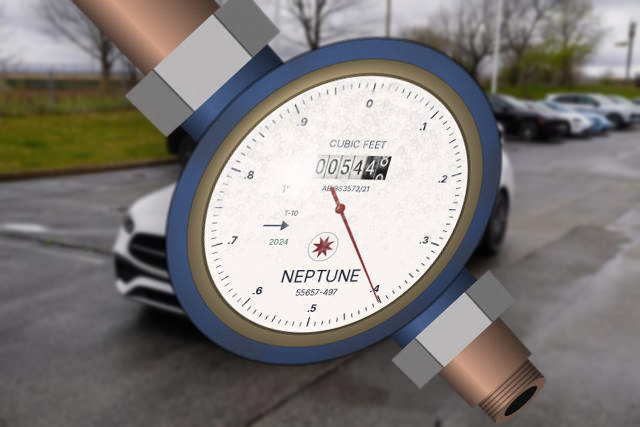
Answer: 5448.40 ft³
